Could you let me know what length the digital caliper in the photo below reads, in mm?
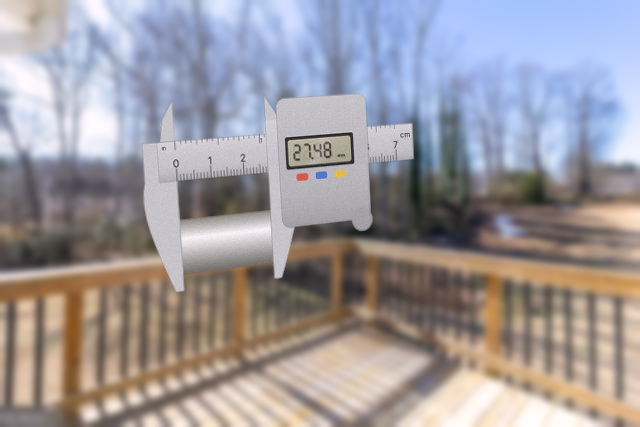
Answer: 27.48 mm
